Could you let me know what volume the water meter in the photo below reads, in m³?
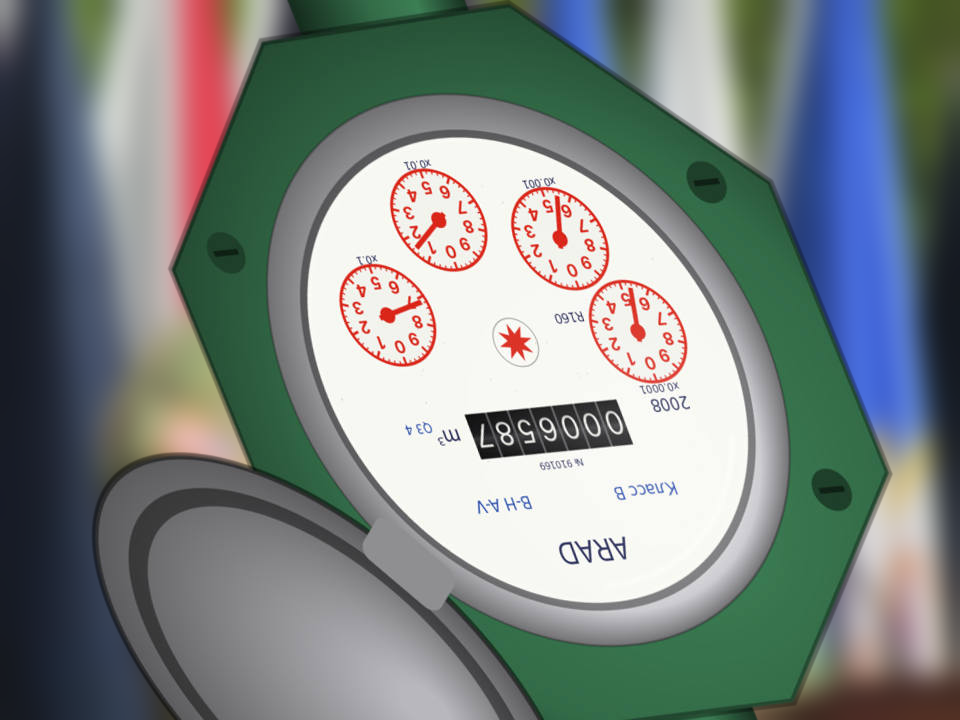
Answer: 6587.7155 m³
